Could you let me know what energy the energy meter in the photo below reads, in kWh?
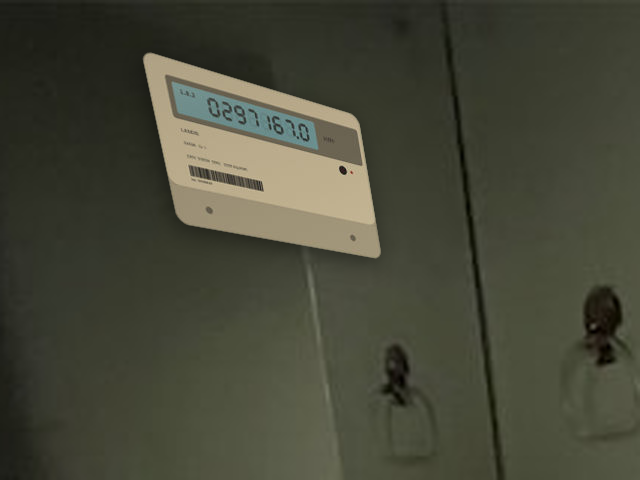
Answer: 297167.0 kWh
